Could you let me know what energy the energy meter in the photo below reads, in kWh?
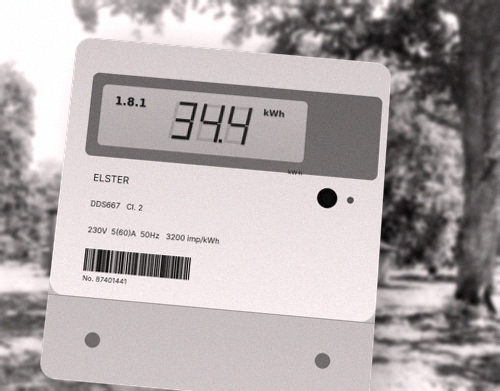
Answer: 34.4 kWh
